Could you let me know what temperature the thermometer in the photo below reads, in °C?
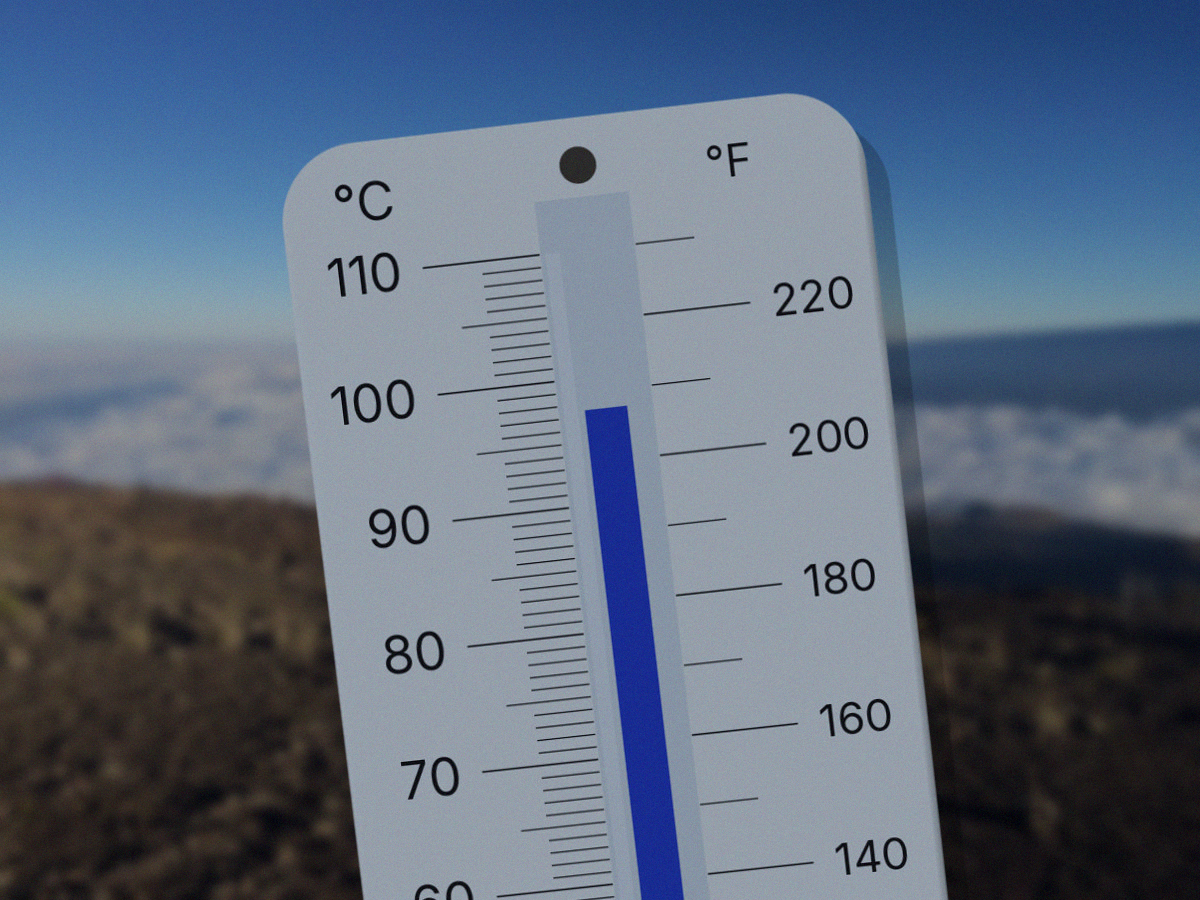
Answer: 97.5 °C
